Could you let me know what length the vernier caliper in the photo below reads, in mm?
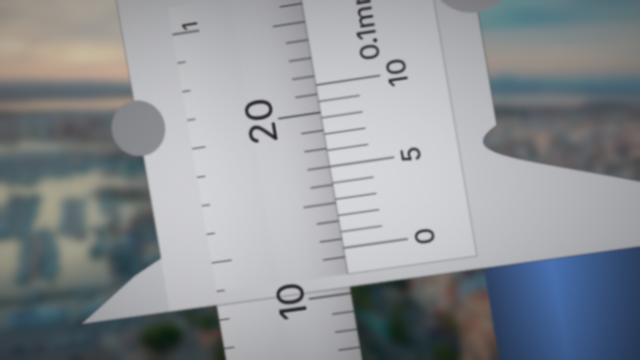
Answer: 12.5 mm
